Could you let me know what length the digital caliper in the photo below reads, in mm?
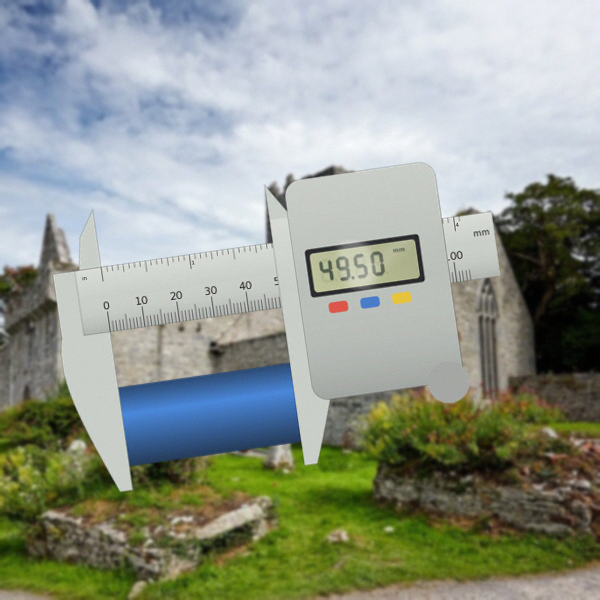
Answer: 49.50 mm
